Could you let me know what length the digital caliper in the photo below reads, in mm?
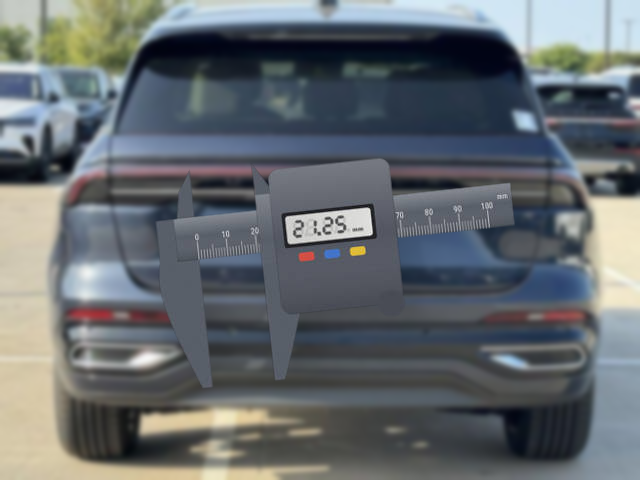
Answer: 21.25 mm
